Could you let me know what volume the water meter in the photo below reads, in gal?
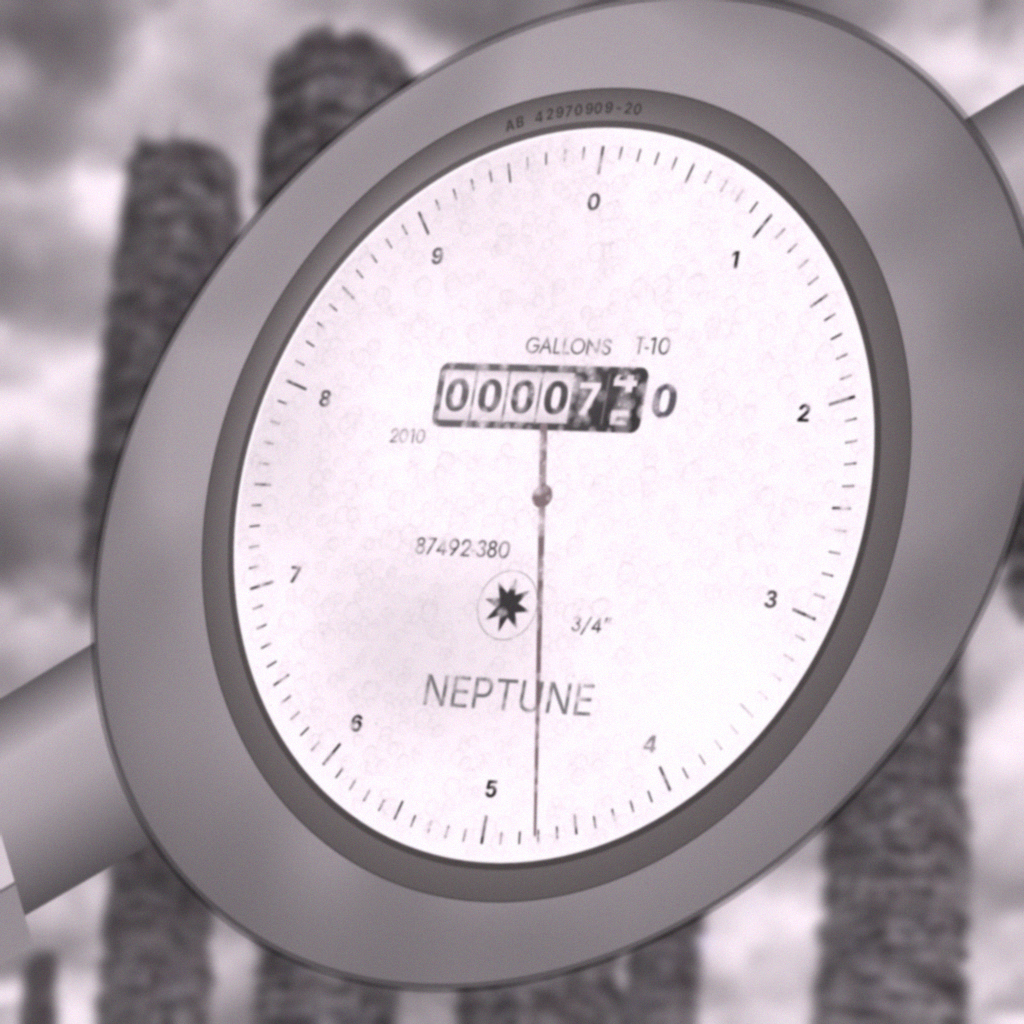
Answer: 744.7 gal
